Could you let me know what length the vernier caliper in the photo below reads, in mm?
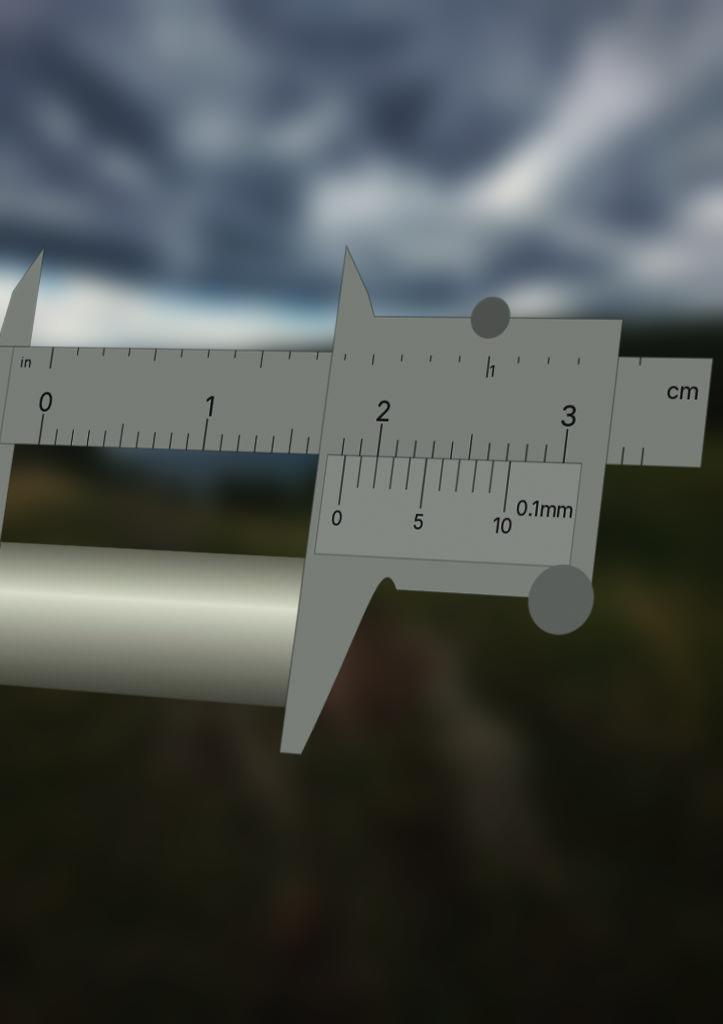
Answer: 18.2 mm
